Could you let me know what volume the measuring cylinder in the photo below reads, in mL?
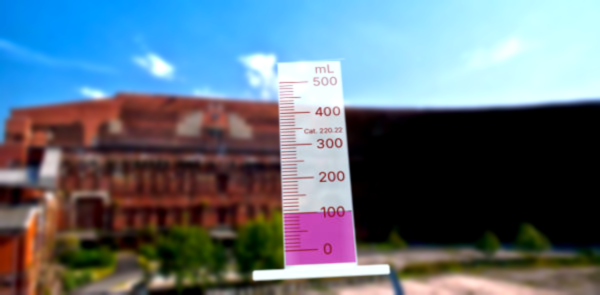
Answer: 100 mL
